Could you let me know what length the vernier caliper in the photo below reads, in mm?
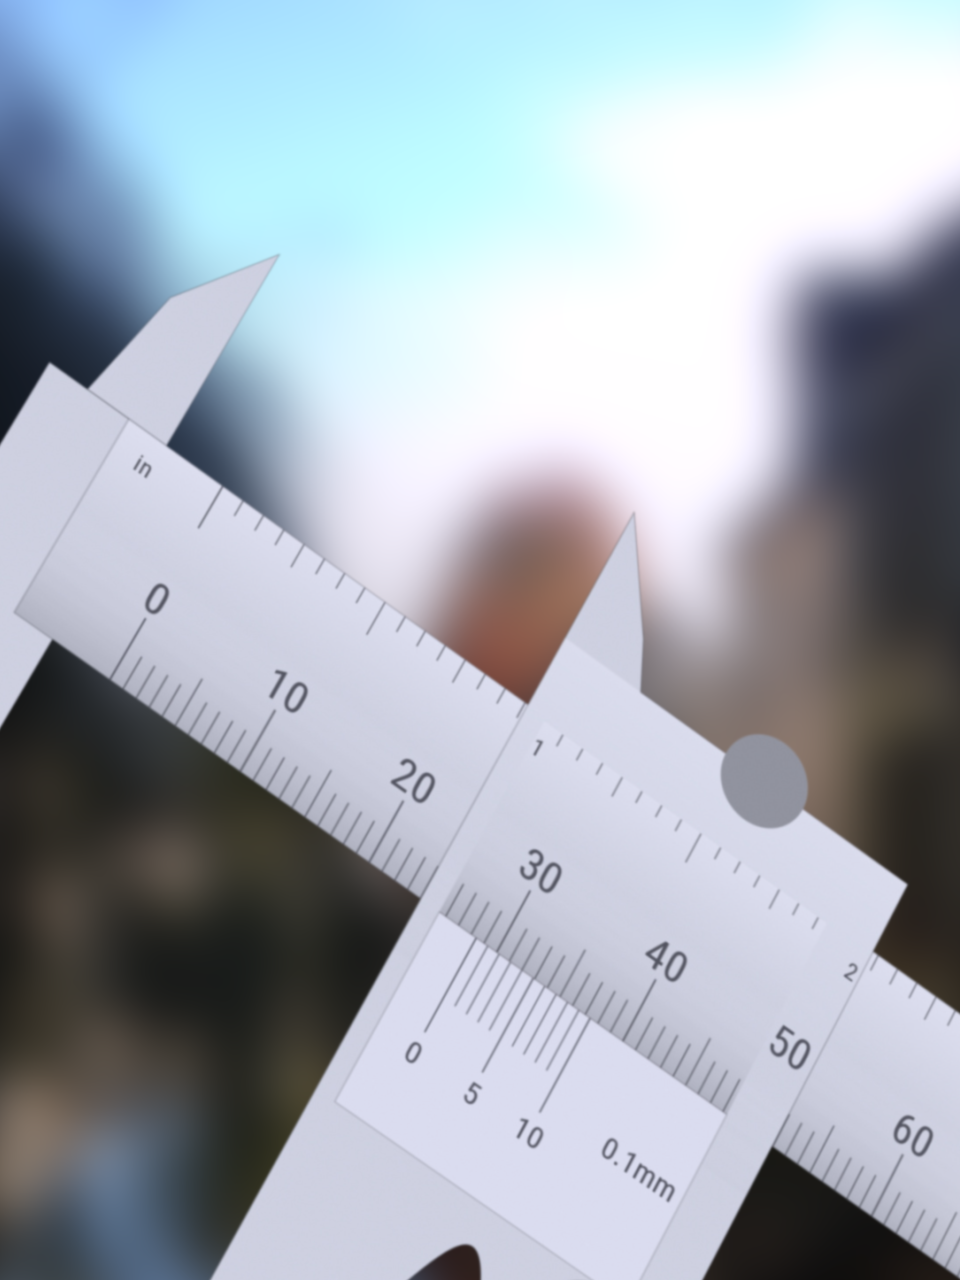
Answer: 28.4 mm
